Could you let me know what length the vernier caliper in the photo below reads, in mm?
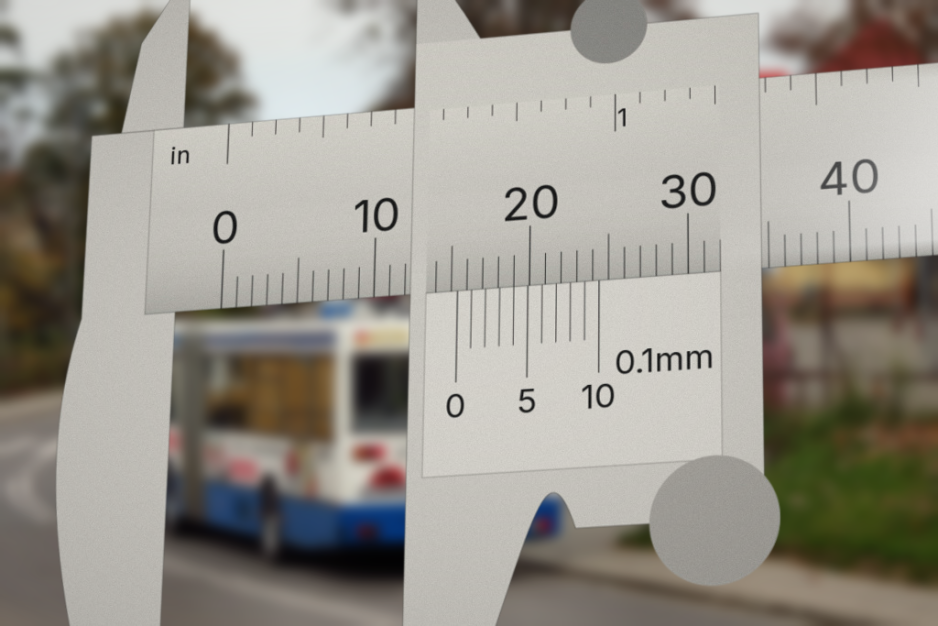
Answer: 15.4 mm
